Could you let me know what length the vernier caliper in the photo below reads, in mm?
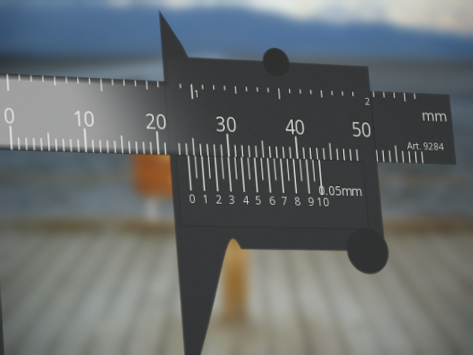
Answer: 24.2 mm
